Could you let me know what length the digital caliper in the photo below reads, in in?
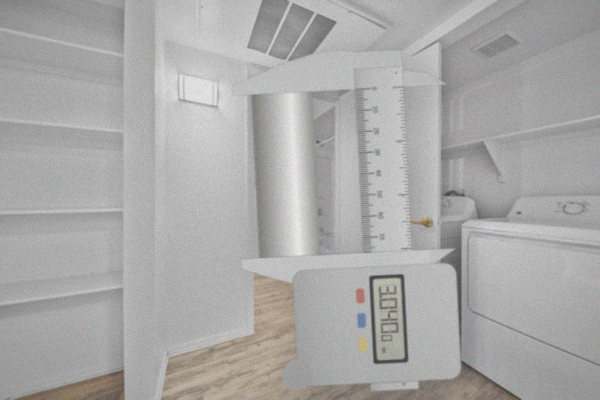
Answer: 3.0400 in
